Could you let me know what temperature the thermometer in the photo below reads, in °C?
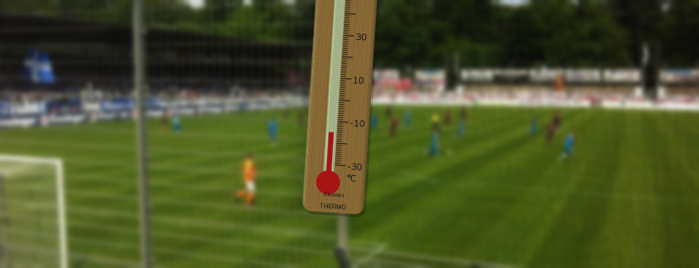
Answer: -15 °C
